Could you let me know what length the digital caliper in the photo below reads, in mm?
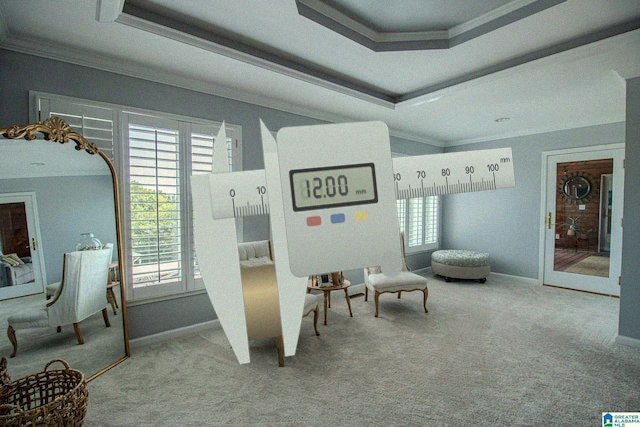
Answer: 12.00 mm
